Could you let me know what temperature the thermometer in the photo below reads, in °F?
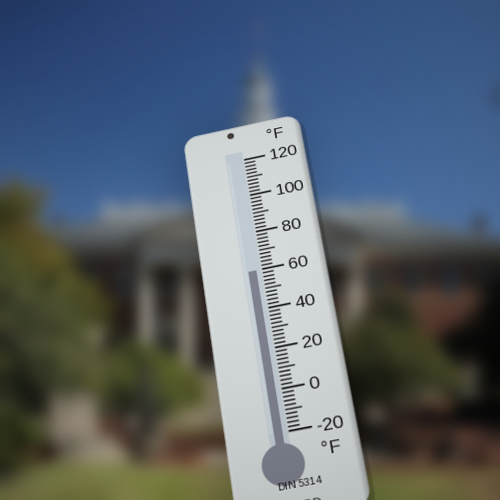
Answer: 60 °F
